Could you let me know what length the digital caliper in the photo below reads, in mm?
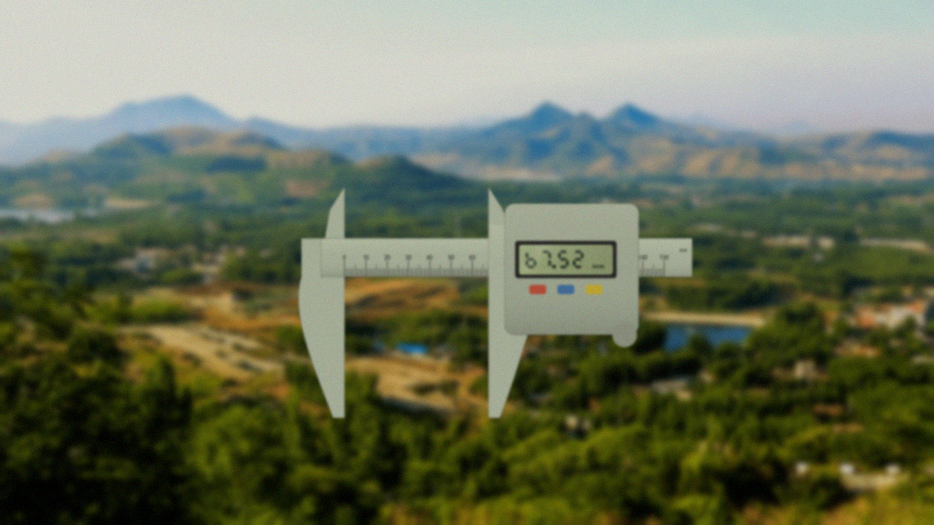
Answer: 67.52 mm
